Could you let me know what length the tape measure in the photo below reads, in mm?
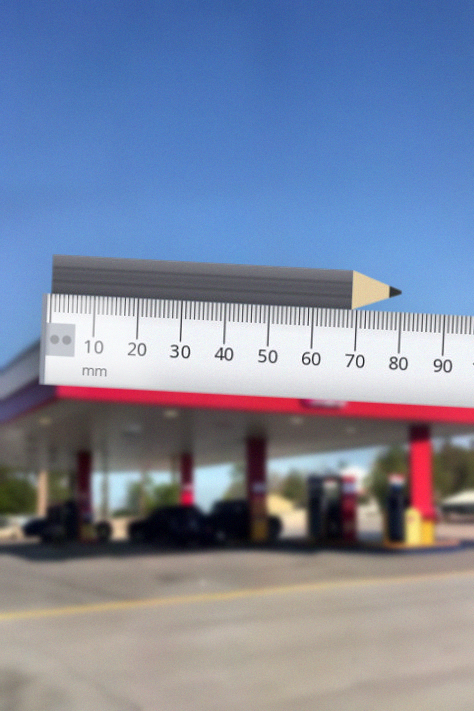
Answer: 80 mm
